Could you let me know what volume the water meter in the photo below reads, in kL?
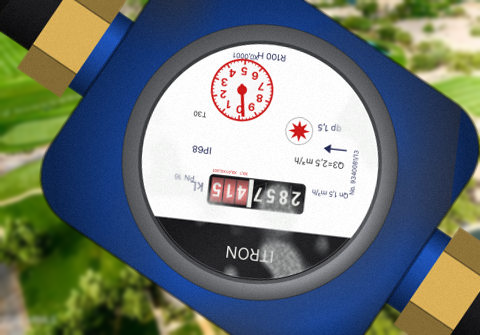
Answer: 2857.4149 kL
